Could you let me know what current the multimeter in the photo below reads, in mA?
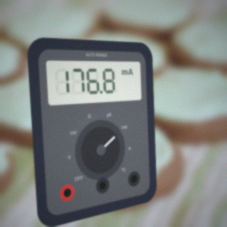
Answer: 176.8 mA
